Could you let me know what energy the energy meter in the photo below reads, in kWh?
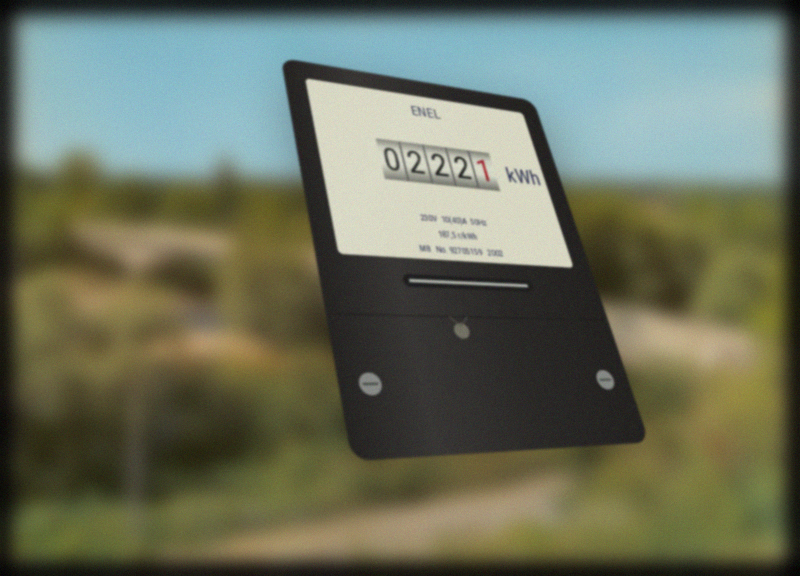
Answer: 222.1 kWh
